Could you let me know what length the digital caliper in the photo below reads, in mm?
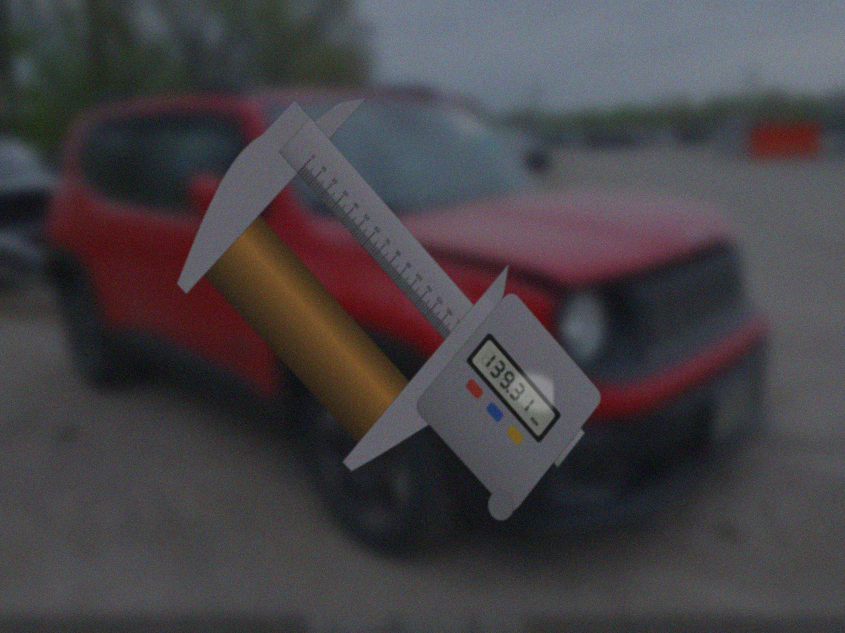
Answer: 139.31 mm
